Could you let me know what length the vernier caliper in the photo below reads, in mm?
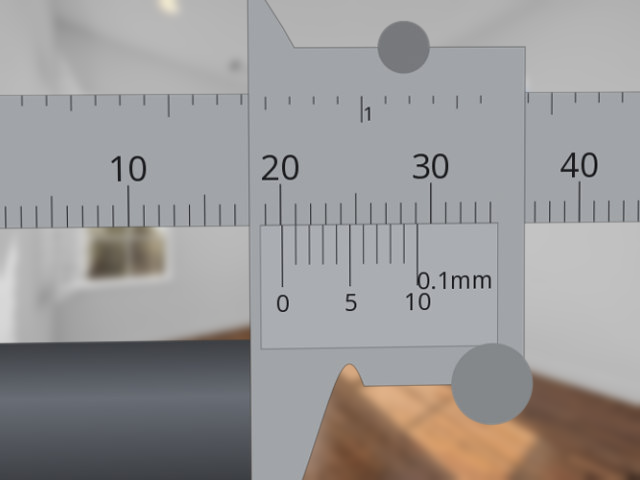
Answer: 20.1 mm
